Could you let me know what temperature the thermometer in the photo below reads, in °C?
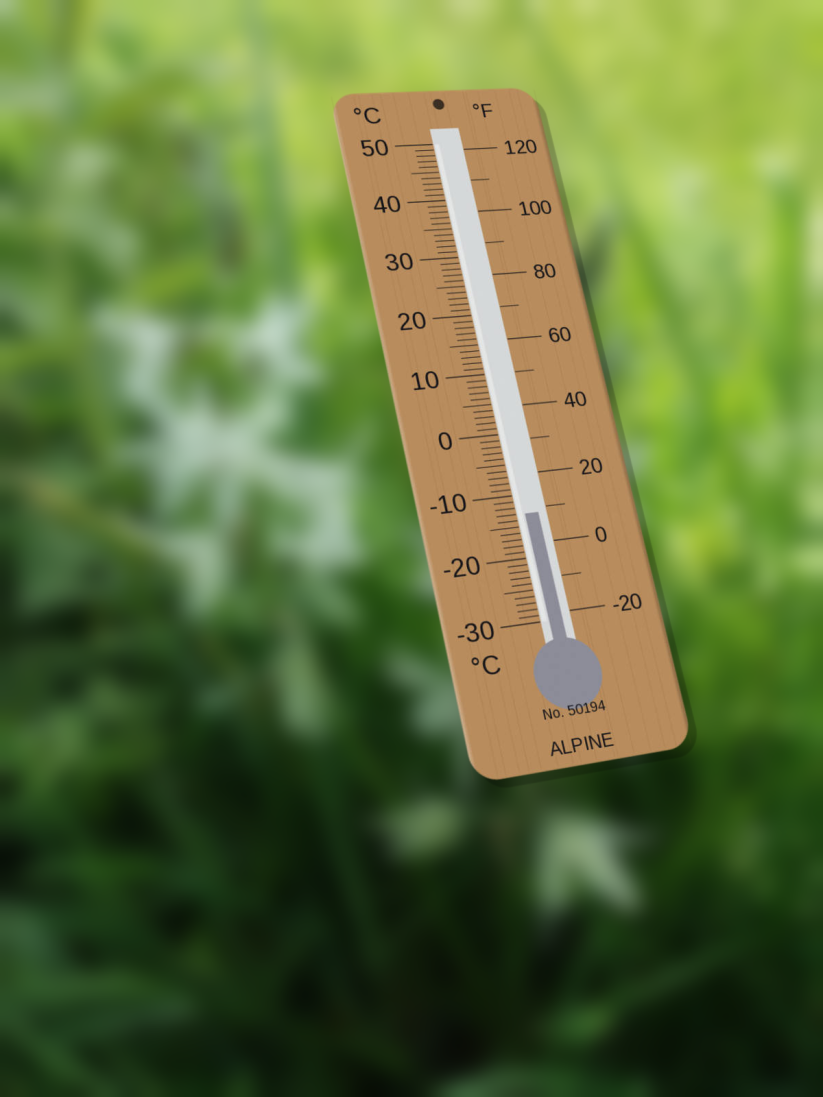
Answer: -13 °C
